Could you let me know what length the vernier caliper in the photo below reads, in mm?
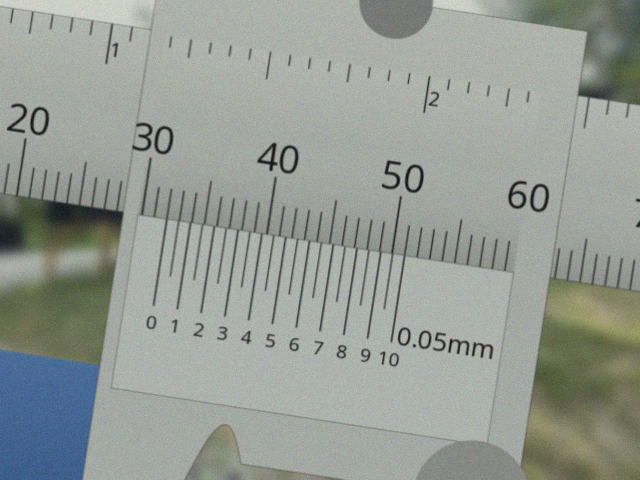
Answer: 32.0 mm
